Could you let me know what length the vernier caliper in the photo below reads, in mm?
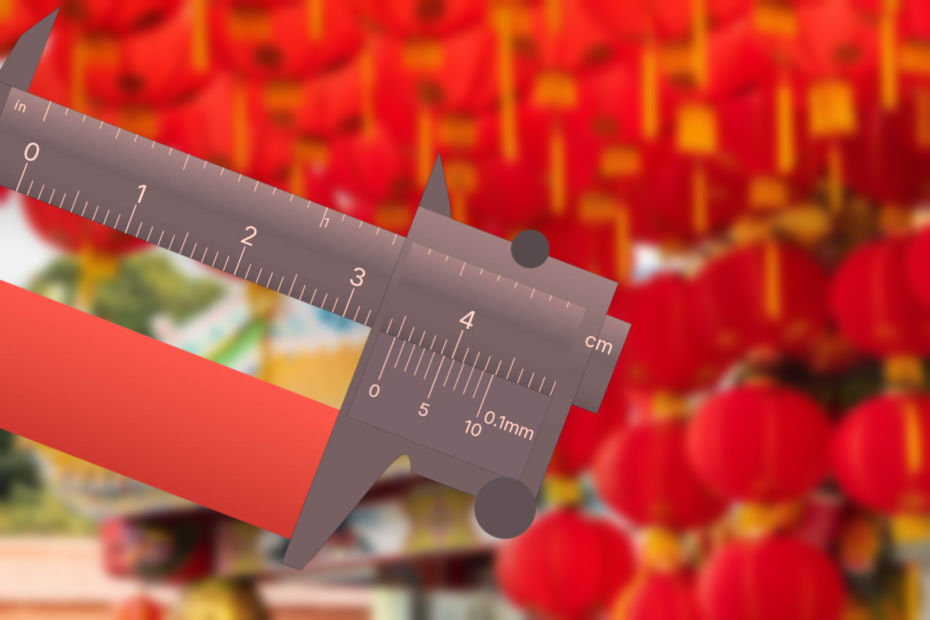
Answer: 34.8 mm
